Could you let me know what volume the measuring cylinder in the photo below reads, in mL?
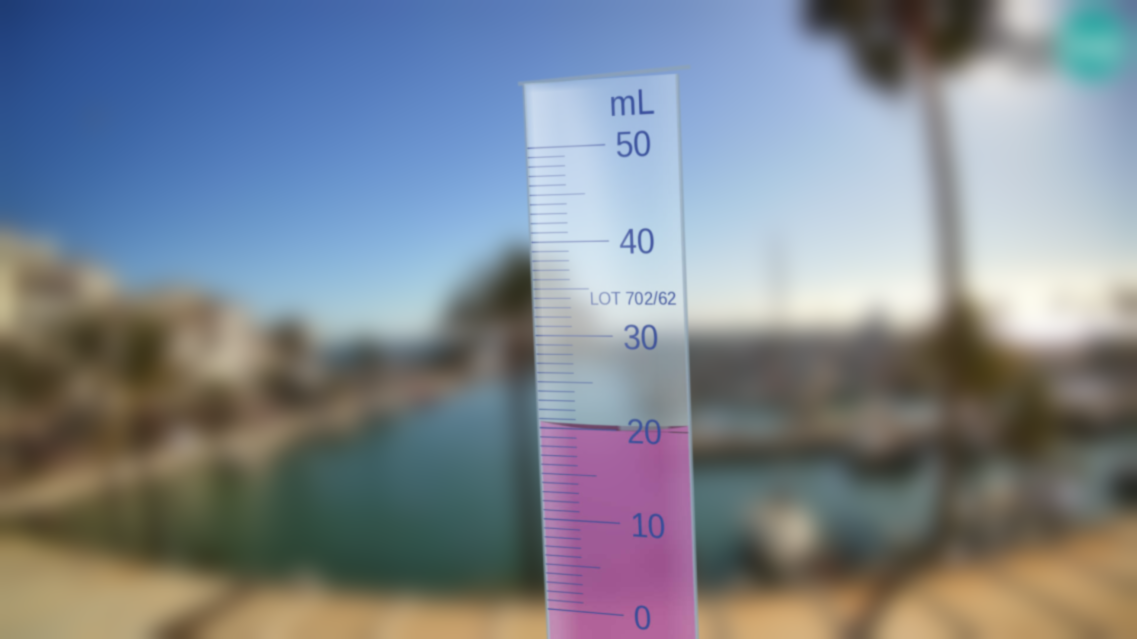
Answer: 20 mL
